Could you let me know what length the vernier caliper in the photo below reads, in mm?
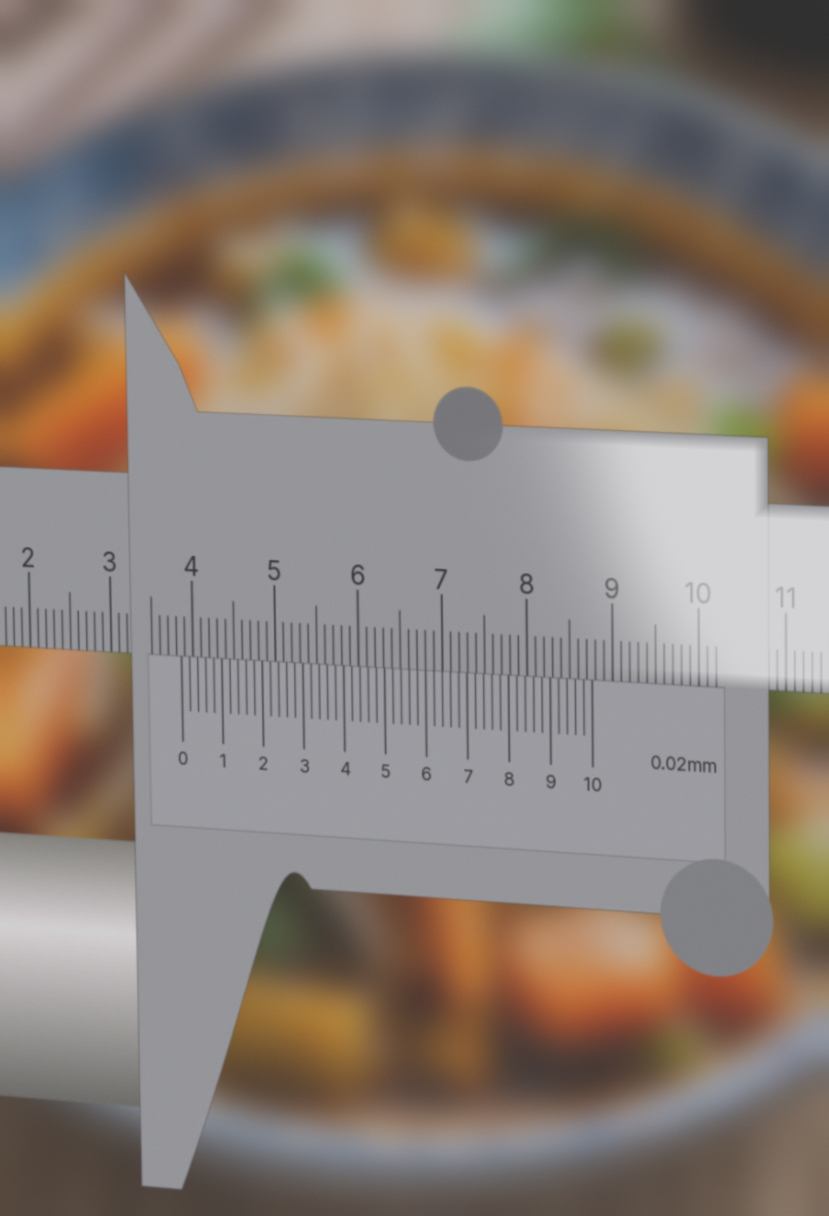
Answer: 38.6 mm
